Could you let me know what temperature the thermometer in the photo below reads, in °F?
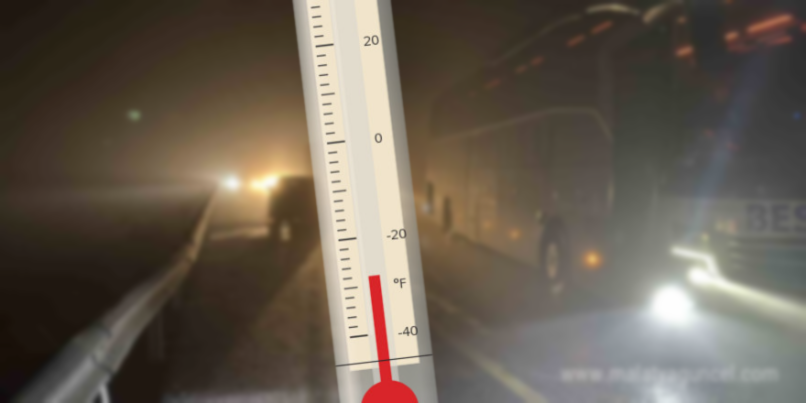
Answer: -28 °F
